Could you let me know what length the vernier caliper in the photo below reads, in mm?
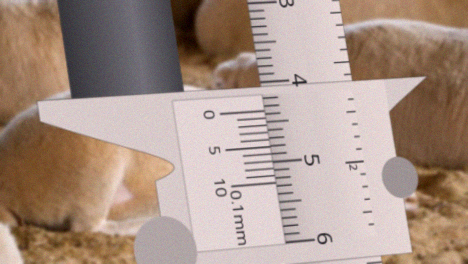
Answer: 43.6 mm
